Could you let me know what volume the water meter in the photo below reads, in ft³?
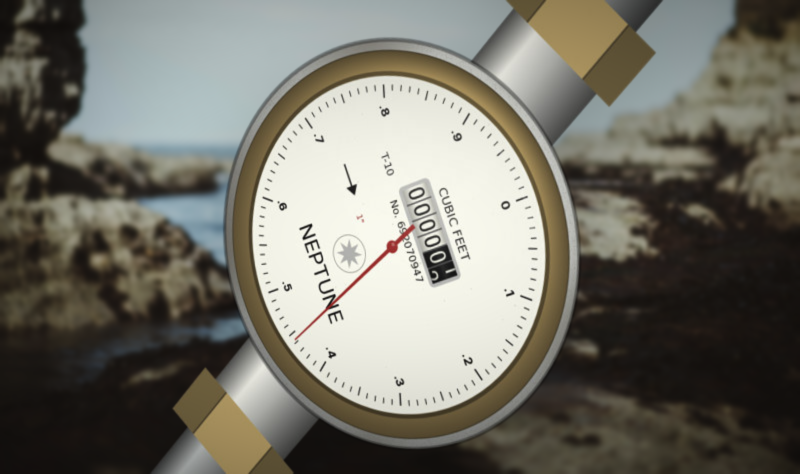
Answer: 1.44 ft³
